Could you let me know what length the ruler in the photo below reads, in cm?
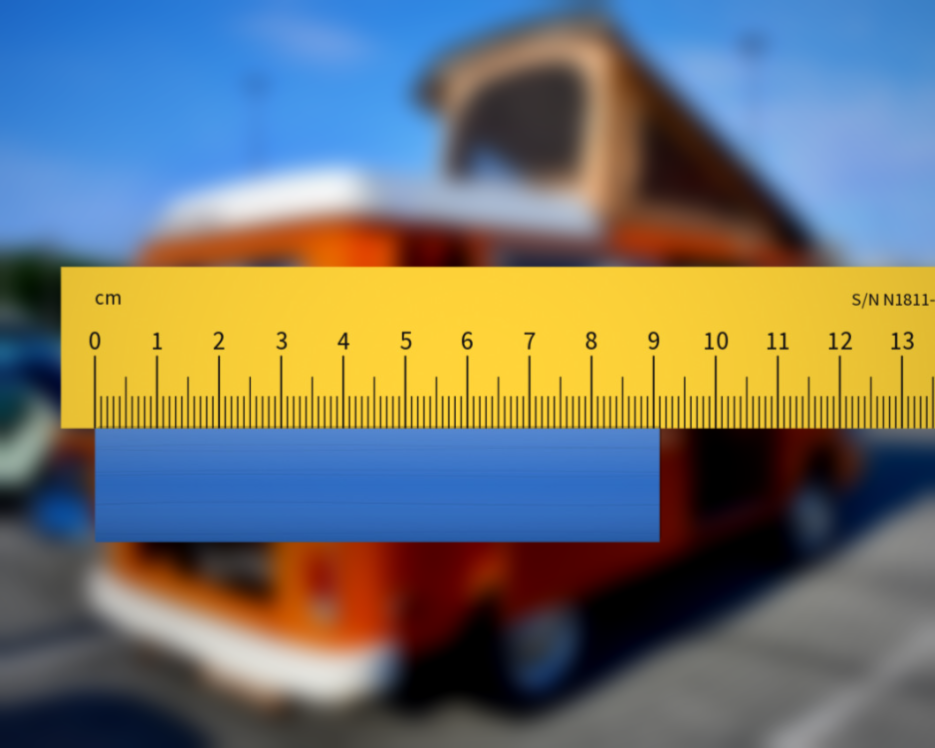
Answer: 9.1 cm
